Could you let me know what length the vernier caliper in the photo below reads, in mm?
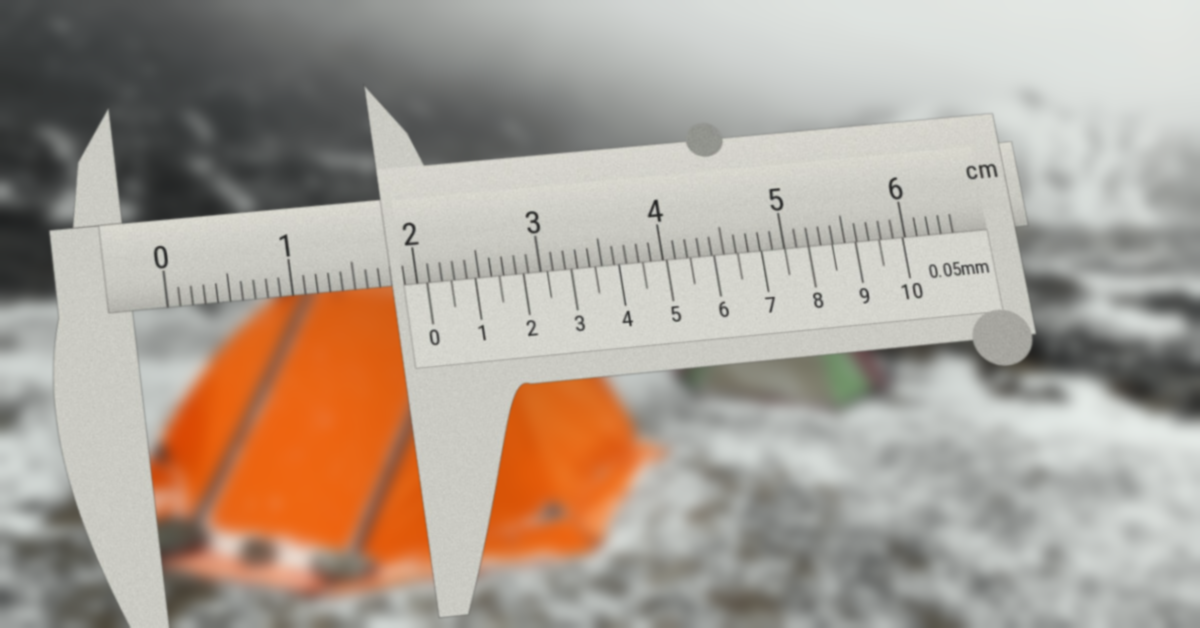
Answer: 20.8 mm
